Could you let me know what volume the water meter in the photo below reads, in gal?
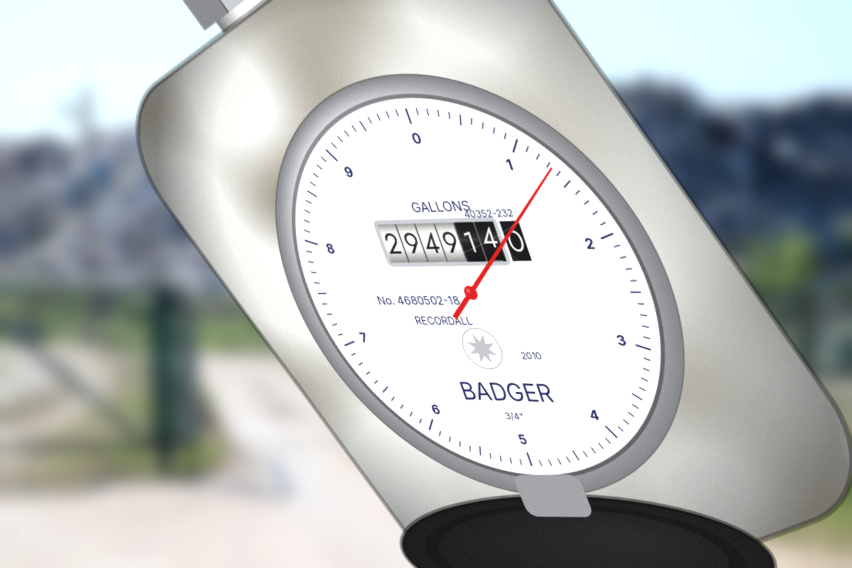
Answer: 2949141.3 gal
